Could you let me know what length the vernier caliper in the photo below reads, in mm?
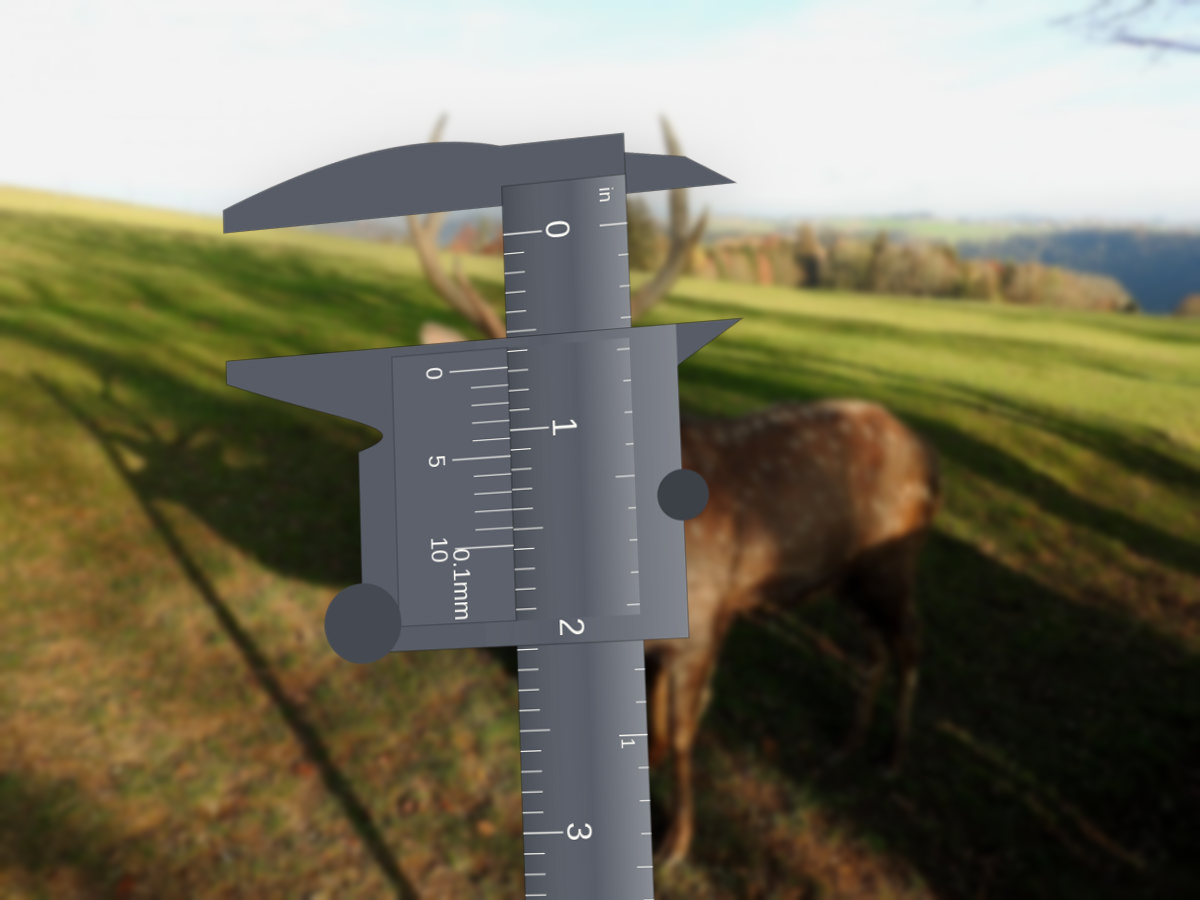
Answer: 6.8 mm
